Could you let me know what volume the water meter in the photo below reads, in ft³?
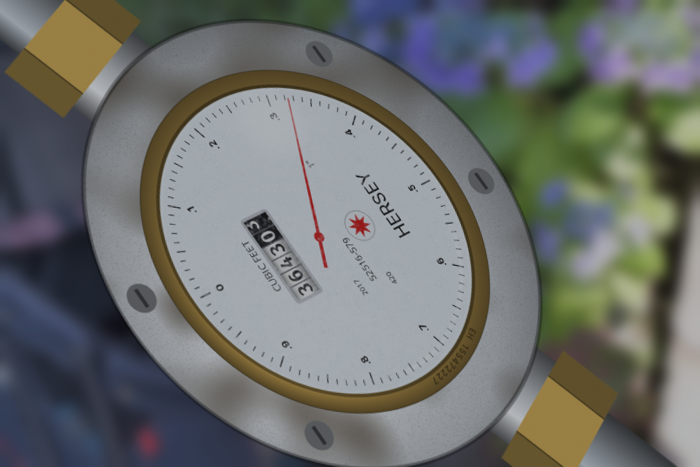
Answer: 364303.32 ft³
